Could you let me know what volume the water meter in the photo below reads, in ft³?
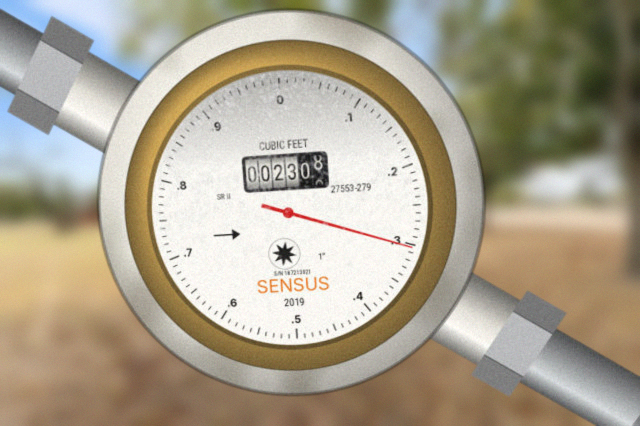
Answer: 2308.30 ft³
